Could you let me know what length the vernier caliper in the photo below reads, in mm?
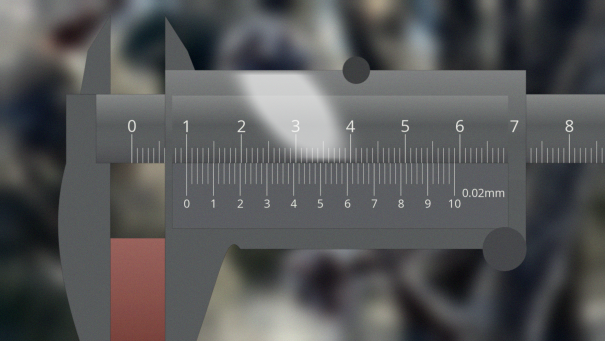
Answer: 10.0 mm
